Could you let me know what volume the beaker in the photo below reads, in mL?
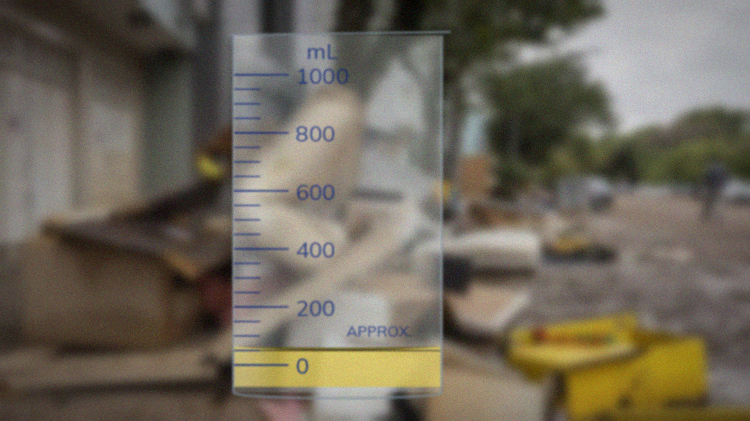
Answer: 50 mL
